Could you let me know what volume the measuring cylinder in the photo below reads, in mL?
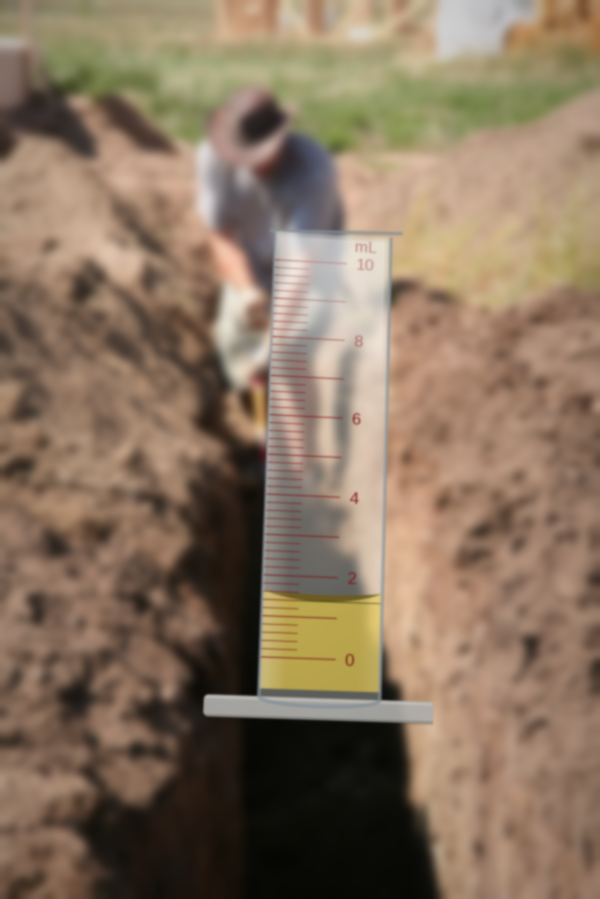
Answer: 1.4 mL
